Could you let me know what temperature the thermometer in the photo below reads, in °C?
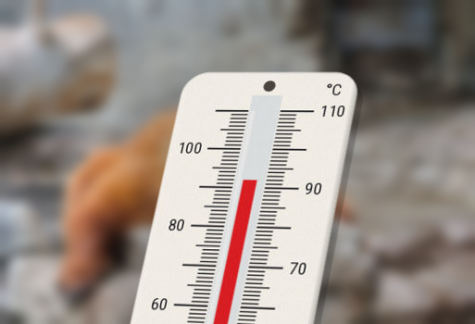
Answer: 92 °C
